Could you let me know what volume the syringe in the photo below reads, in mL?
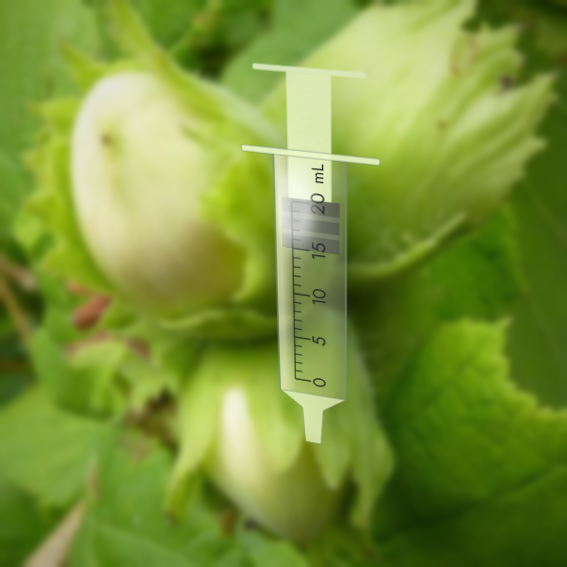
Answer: 15 mL
